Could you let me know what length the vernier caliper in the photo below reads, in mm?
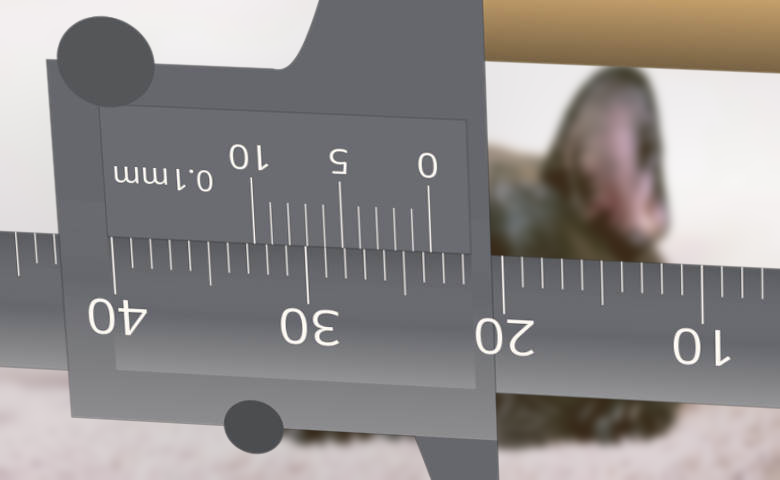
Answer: 23.6 mm
